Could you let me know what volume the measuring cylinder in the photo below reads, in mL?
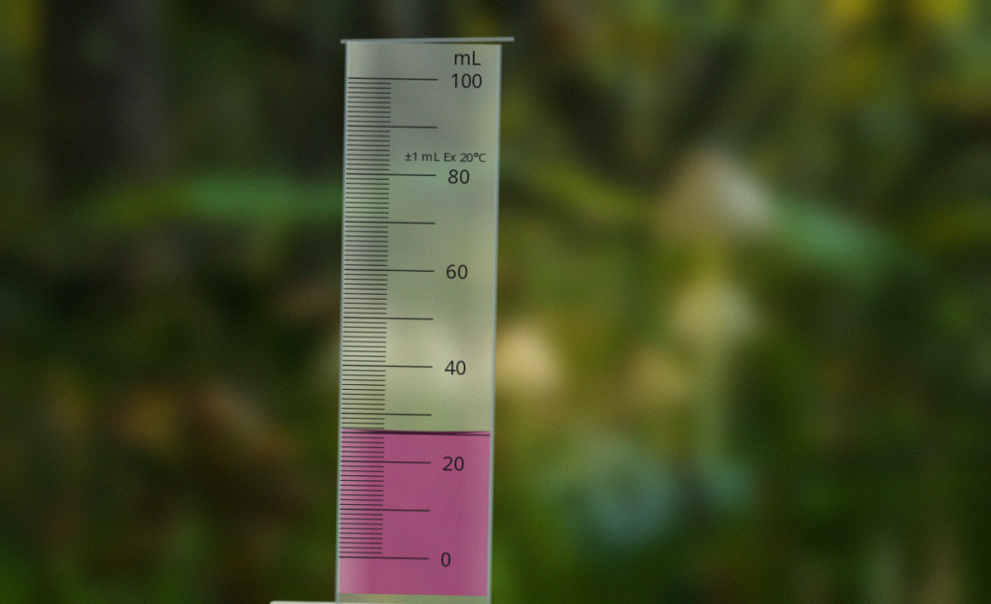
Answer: 26 mL
